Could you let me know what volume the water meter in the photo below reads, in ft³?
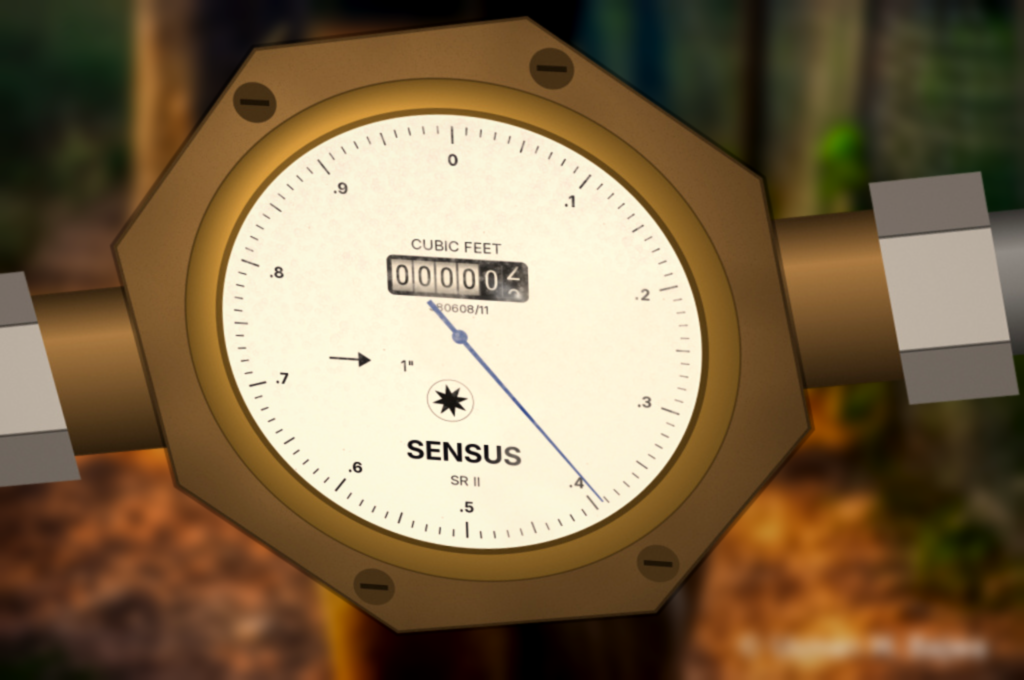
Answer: 2.39 ft³
